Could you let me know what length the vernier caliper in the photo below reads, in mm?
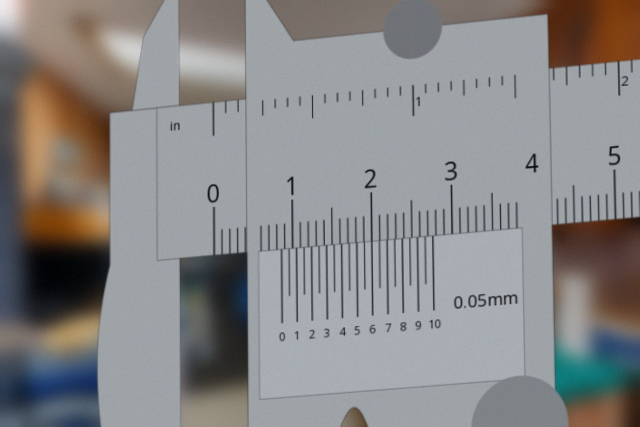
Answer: 8.6 mm
